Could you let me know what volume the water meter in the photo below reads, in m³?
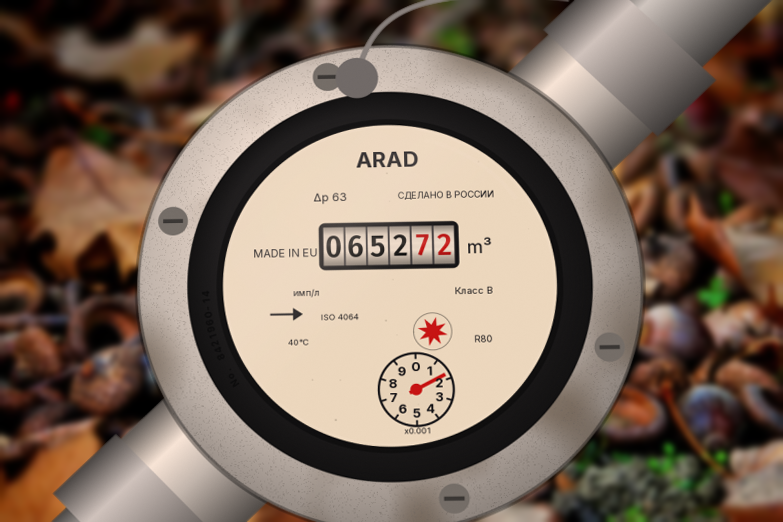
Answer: 652.721 m³
